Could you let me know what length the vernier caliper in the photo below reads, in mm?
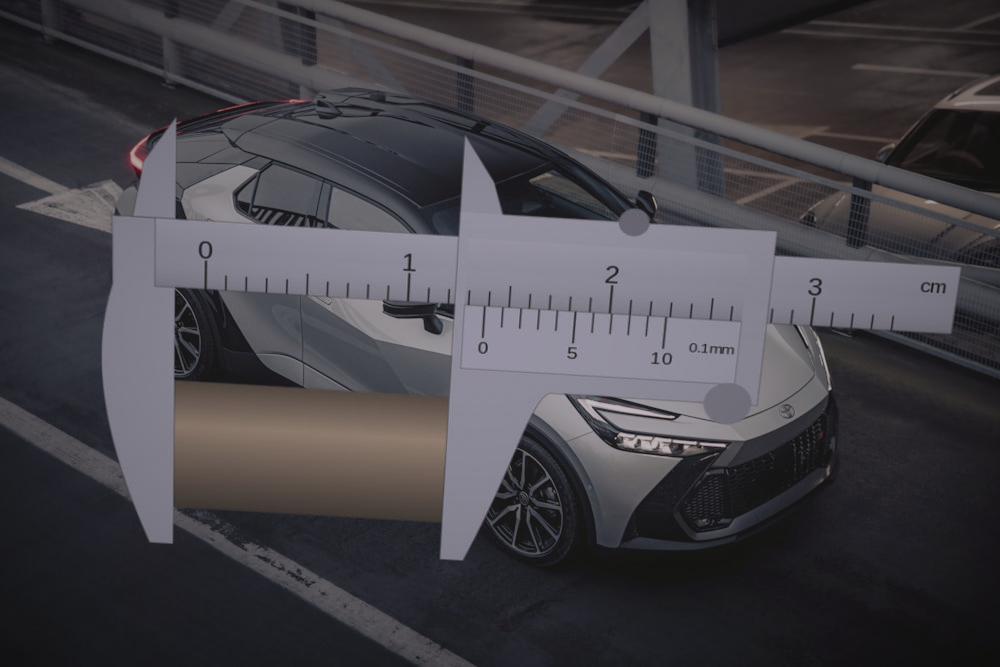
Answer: 13.8 mm
